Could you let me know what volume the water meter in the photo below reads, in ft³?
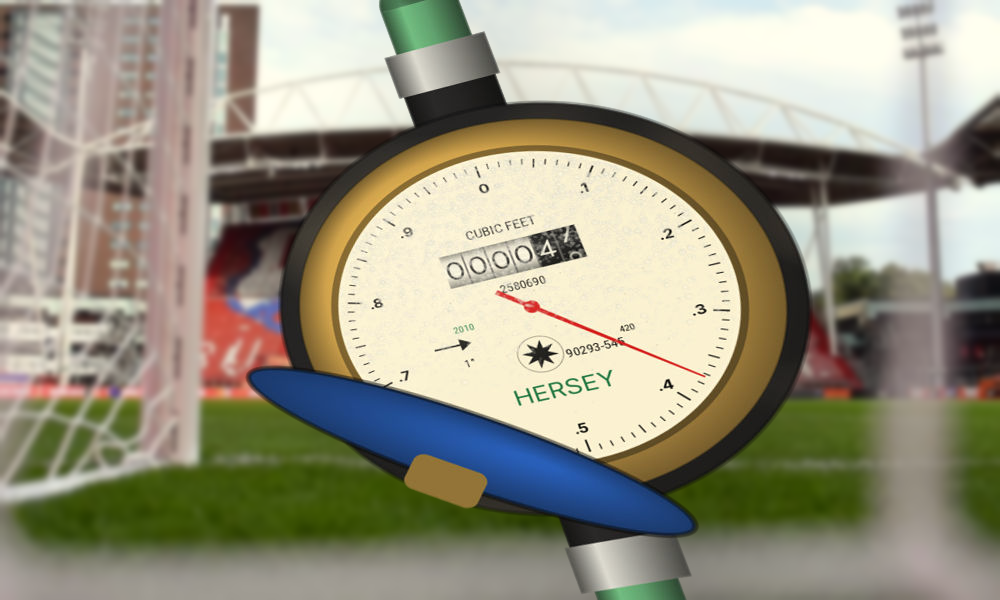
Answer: 47.37 ft³
